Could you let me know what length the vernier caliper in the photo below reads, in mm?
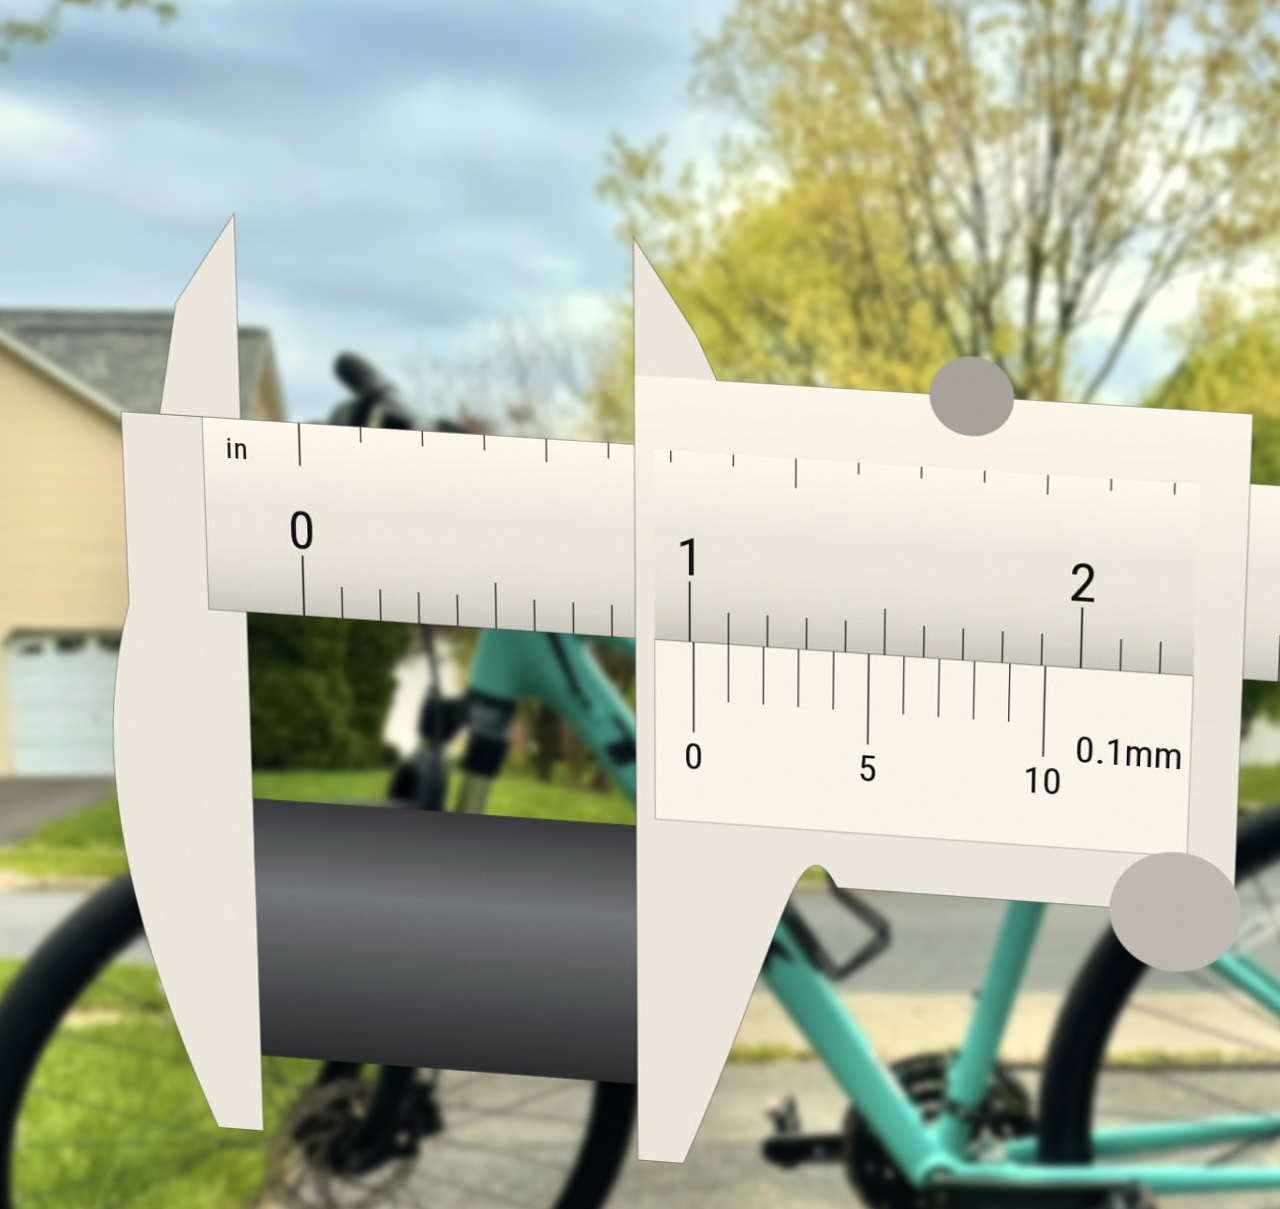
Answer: 10.1 mm
